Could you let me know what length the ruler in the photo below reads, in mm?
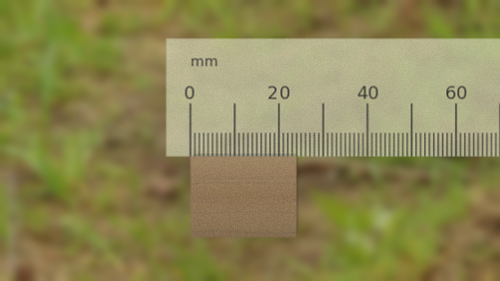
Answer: 24 mm
